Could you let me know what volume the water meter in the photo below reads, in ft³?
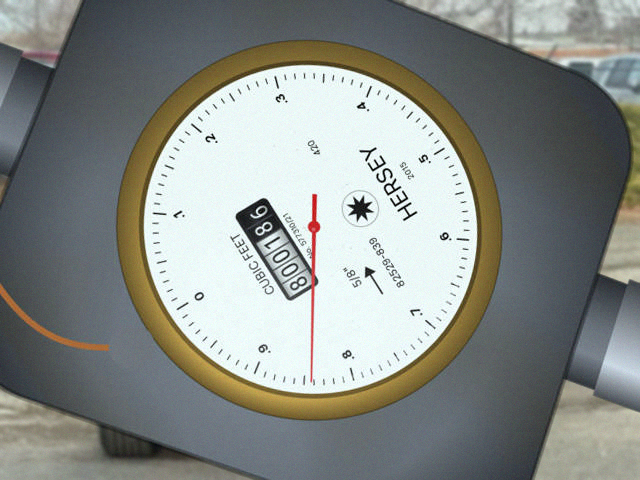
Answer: 800185.84 ft³
